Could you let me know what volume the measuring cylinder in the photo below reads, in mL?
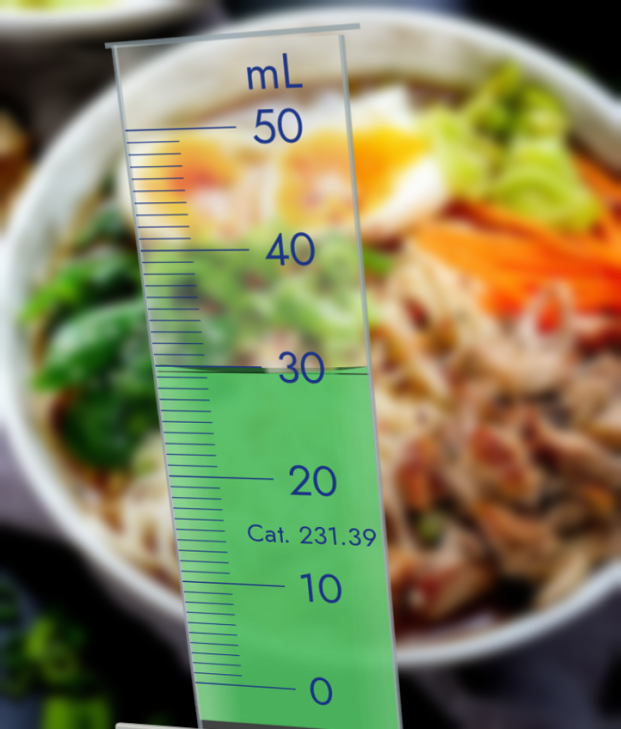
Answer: 29.5 mL
